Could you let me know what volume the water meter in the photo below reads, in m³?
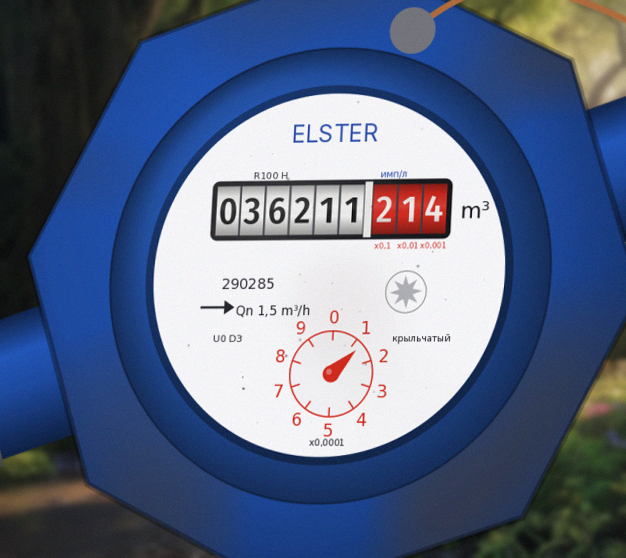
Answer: 36211.2141 m³
